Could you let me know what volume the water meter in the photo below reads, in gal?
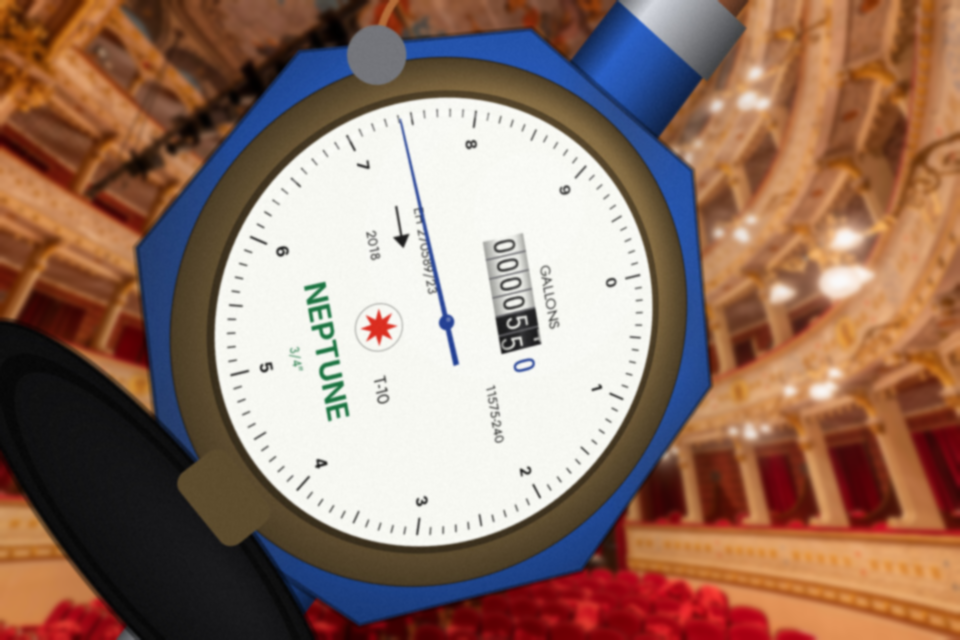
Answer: 547.4 gal
